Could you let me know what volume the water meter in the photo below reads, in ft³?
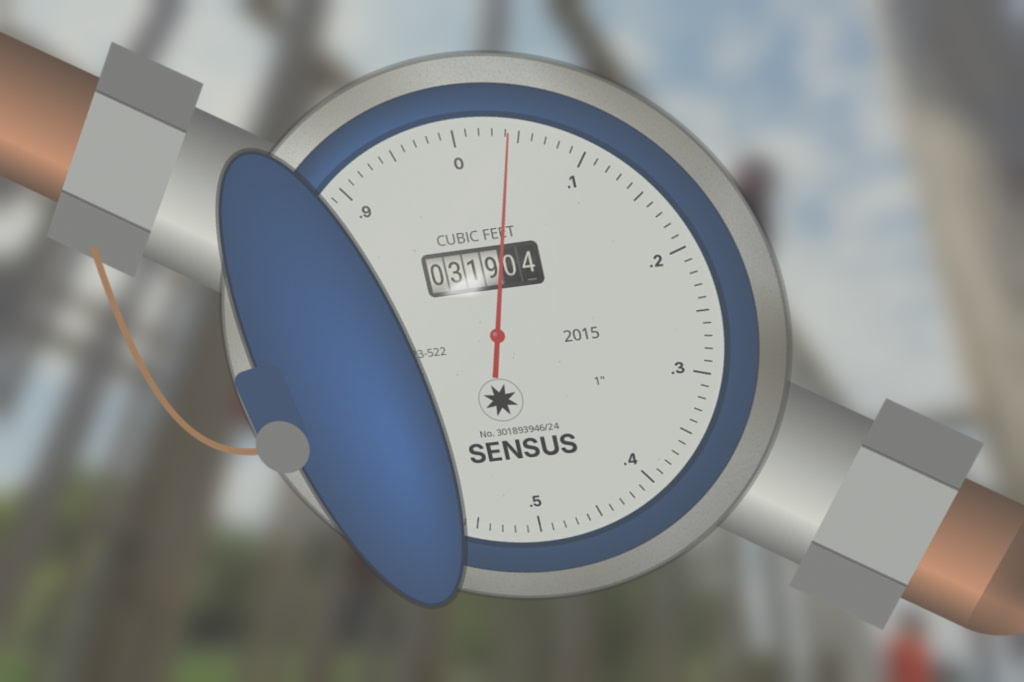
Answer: 31904.04 ft³
